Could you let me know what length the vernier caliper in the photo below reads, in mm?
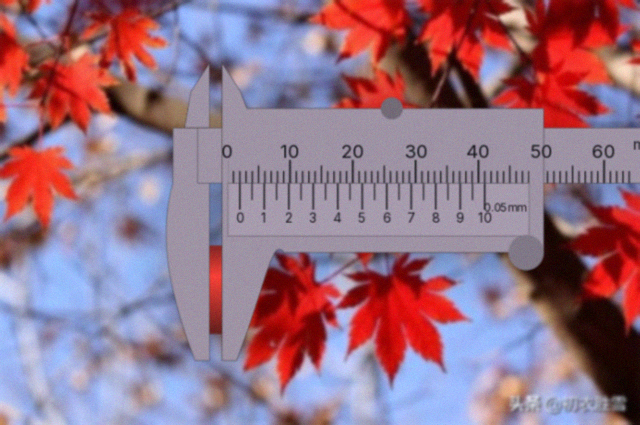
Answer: 2.0 mm
